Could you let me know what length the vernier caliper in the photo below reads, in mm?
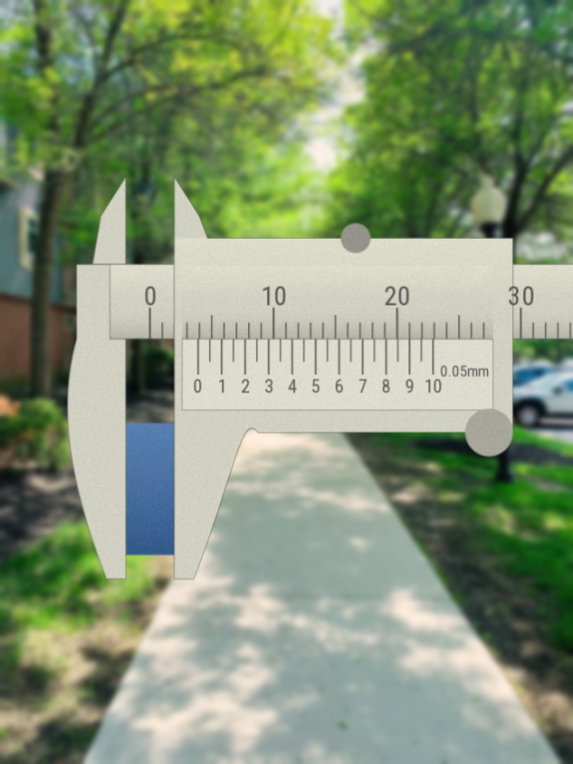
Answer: 3.9 mm
